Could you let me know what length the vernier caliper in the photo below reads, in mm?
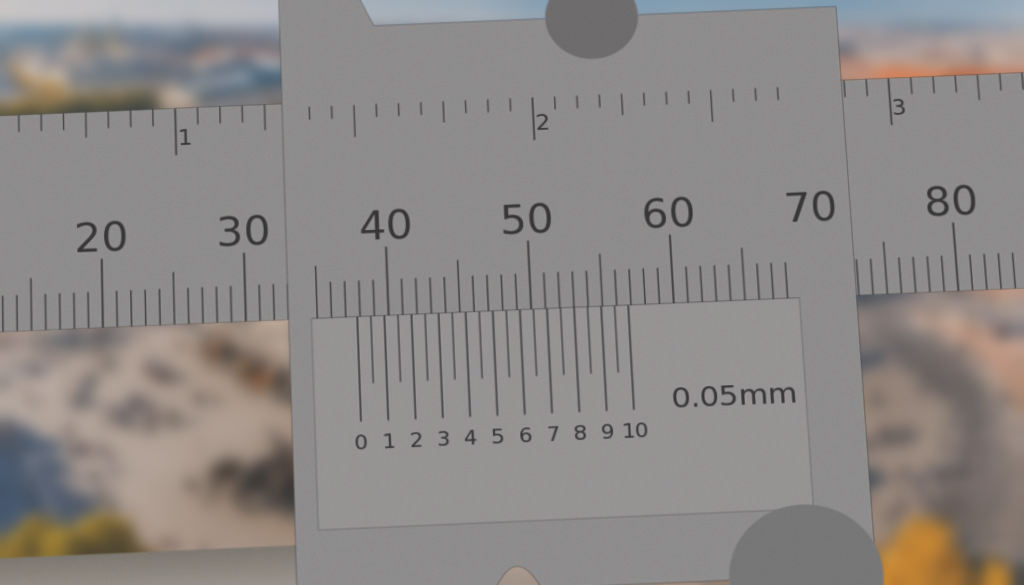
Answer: 37.8 mm
